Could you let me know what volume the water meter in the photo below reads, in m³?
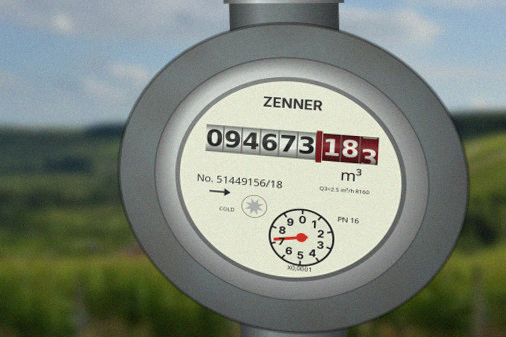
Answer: 94673.1827 m³
